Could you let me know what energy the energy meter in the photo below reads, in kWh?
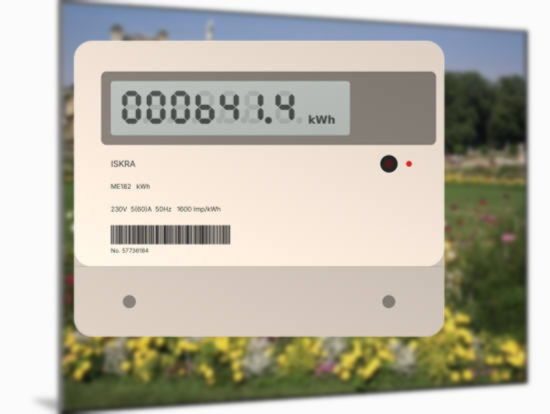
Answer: 641.4 kWh
